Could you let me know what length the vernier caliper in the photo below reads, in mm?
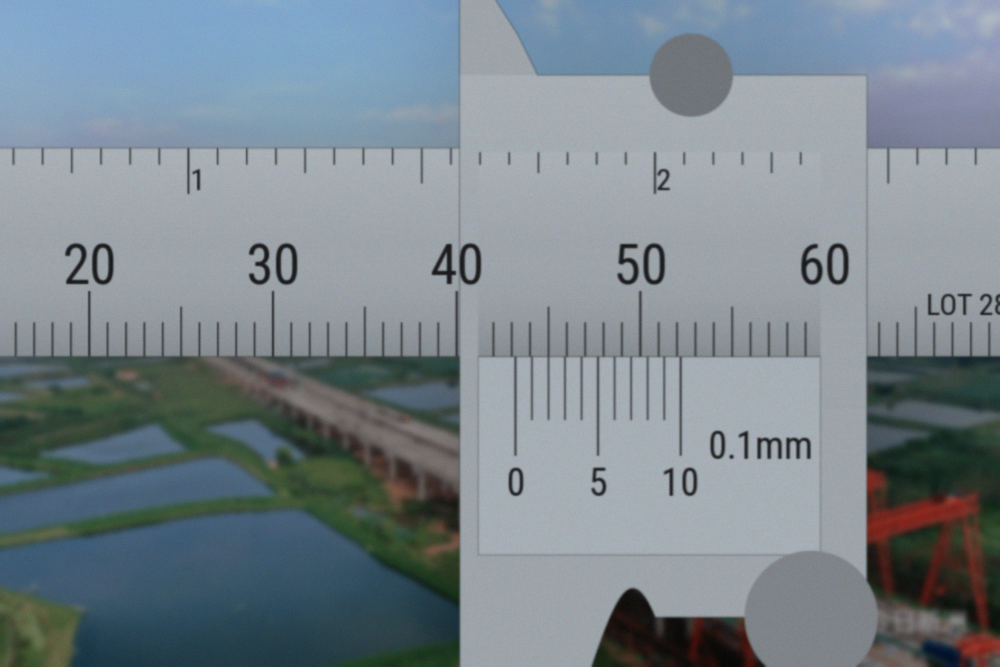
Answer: 43.2 mm
